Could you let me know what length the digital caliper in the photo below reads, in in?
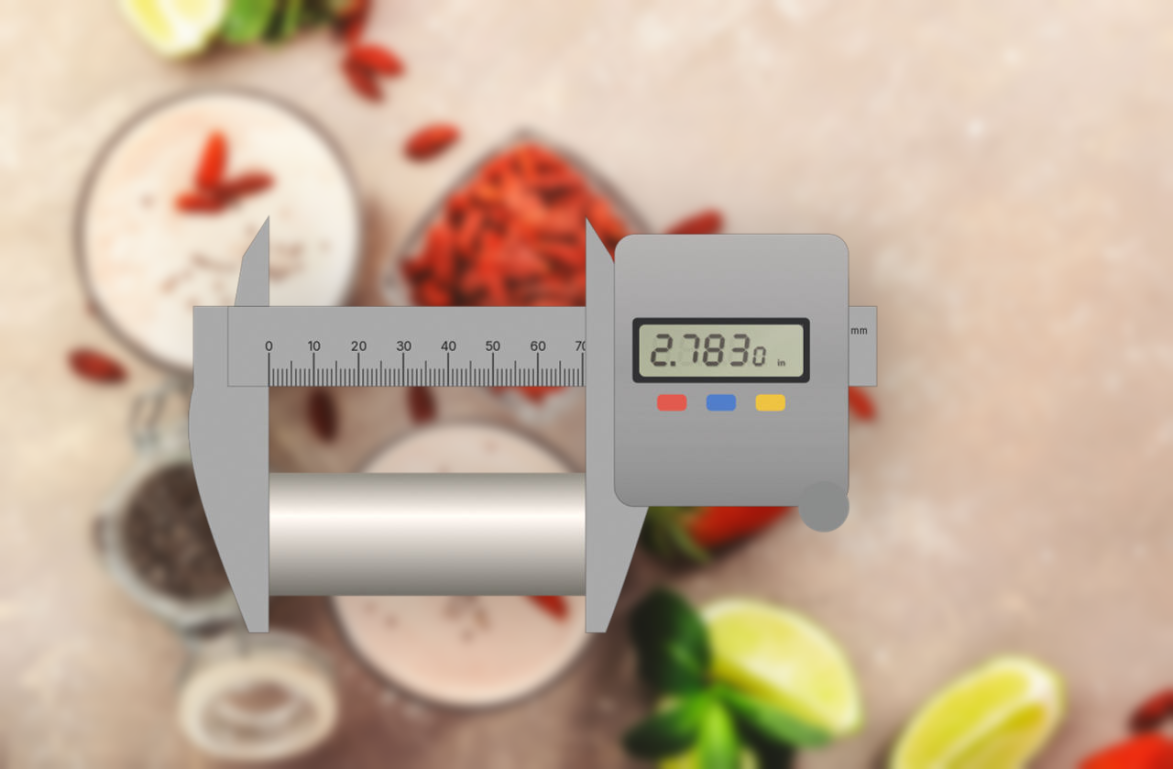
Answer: 2.7830 in
